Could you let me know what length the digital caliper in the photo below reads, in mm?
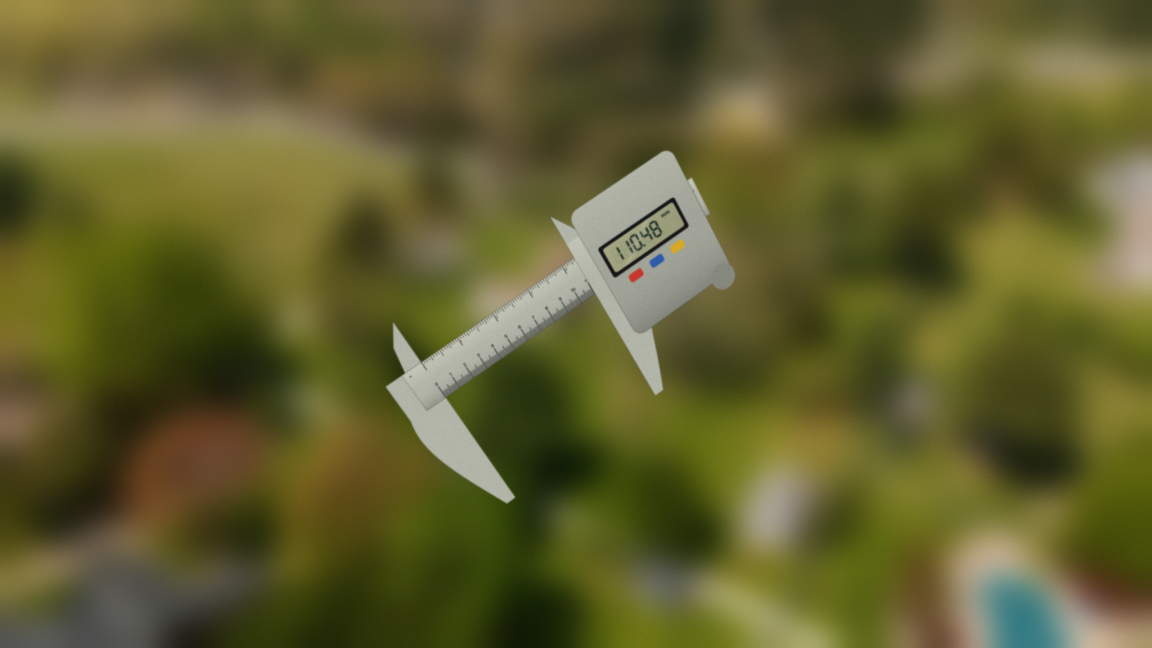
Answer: 110.48 mm
